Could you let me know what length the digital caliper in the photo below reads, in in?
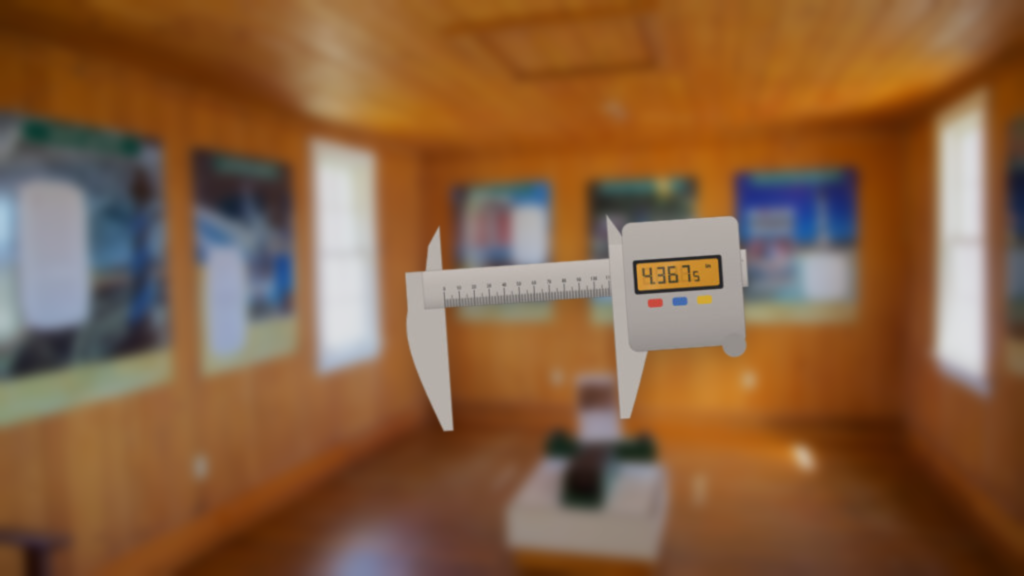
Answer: 4.3675 in
